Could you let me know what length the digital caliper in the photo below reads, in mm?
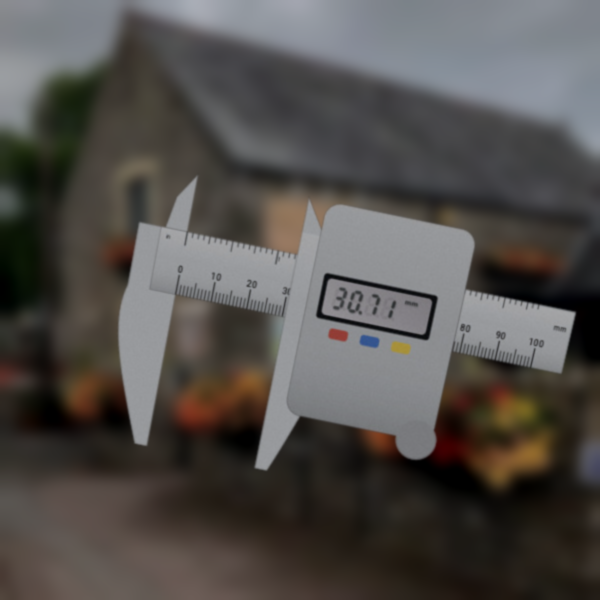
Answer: 30.71 mm
